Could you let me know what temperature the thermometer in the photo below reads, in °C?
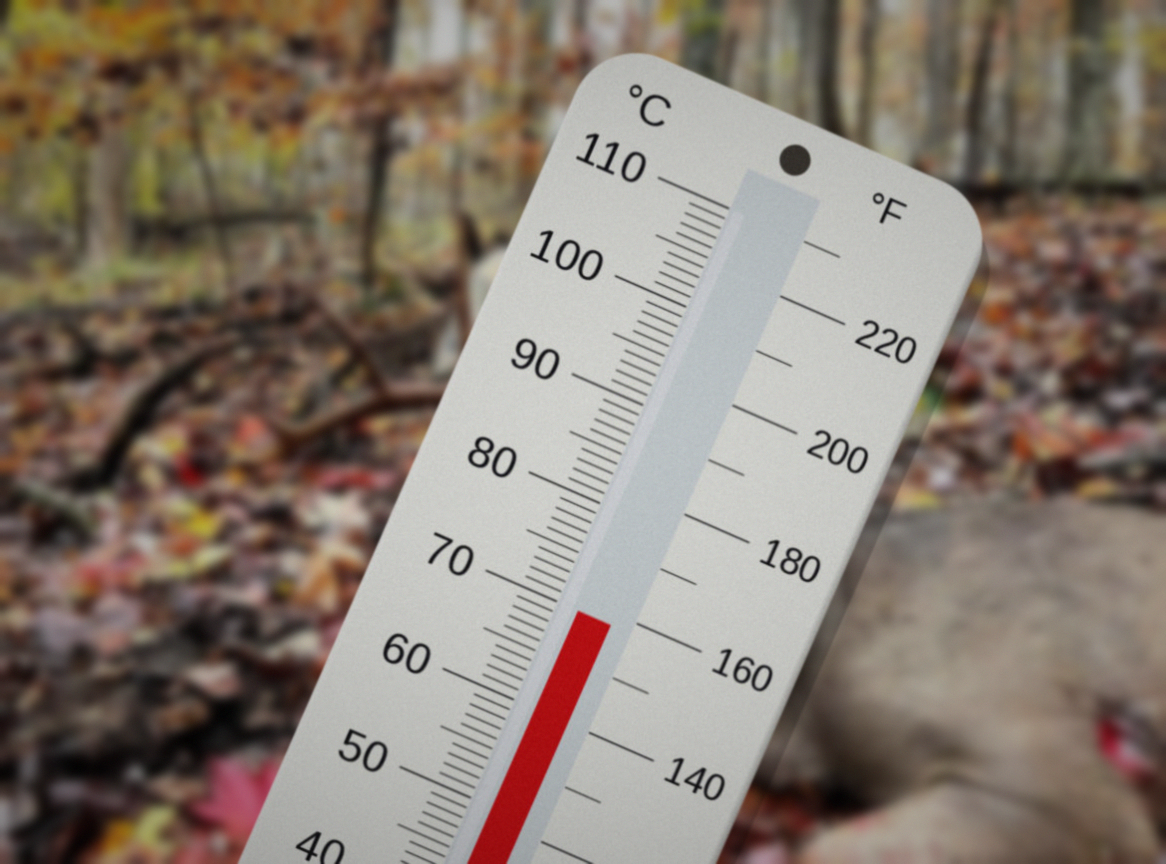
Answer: 70 °C
